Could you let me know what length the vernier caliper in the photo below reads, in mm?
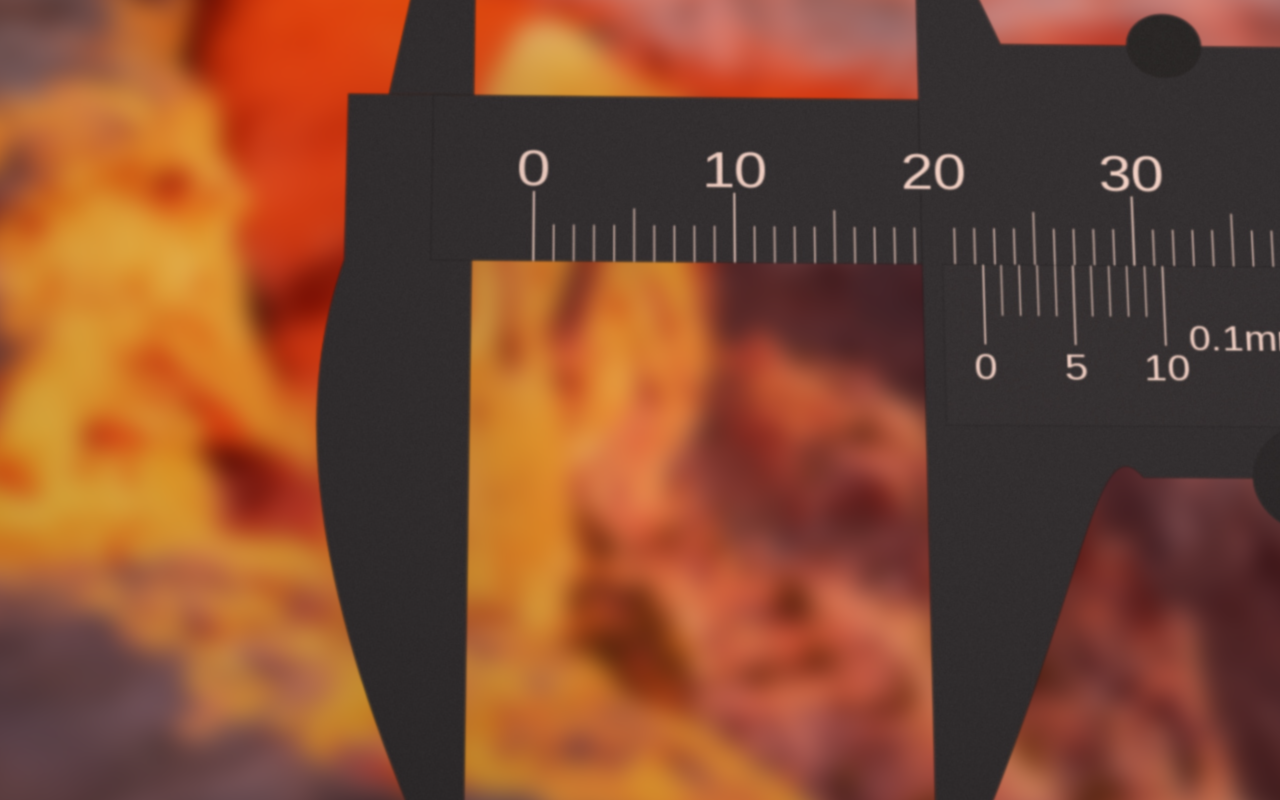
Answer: 22.4 mm
